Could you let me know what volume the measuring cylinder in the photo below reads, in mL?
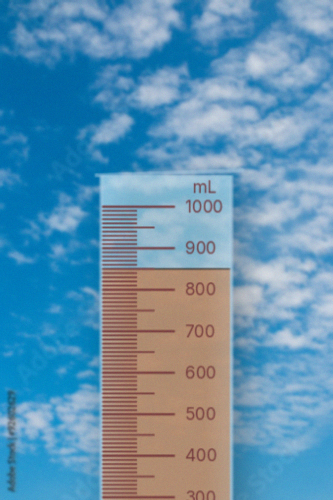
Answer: 850 mL
